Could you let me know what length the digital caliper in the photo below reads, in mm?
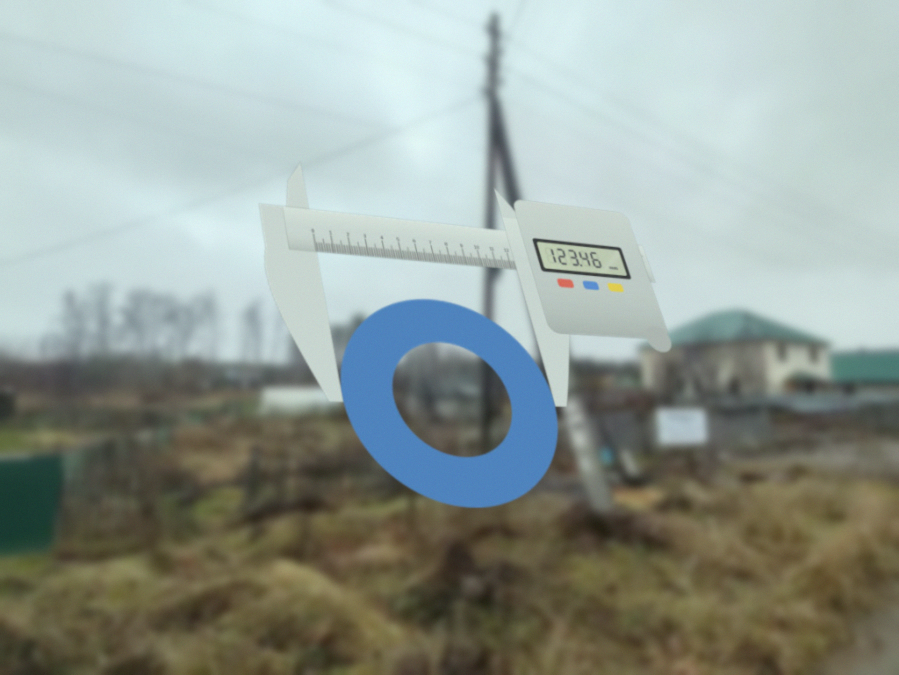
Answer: 123.46 mm
